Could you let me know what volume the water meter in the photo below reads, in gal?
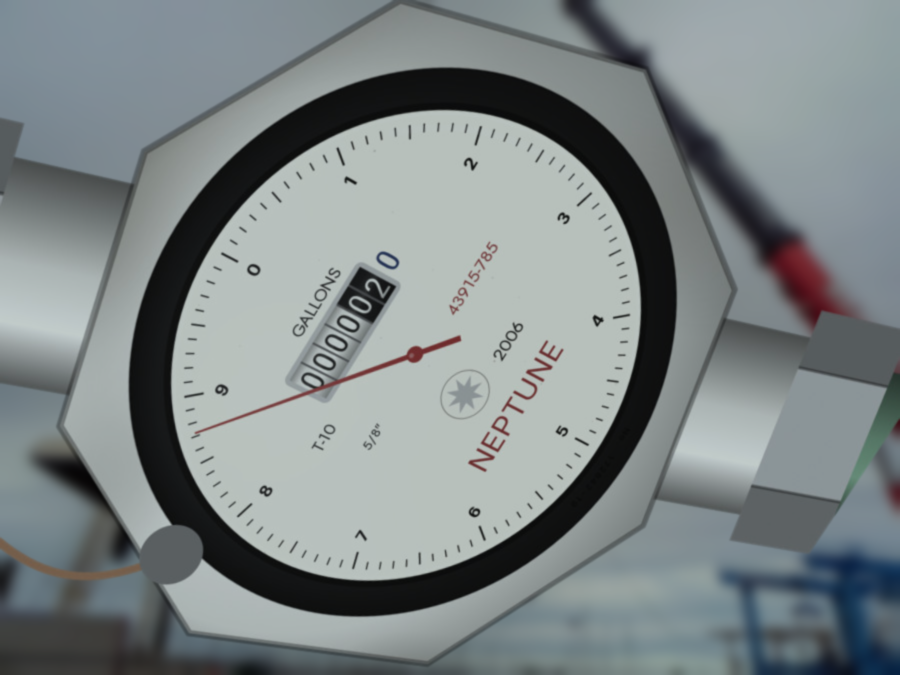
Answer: 18.7 gal
